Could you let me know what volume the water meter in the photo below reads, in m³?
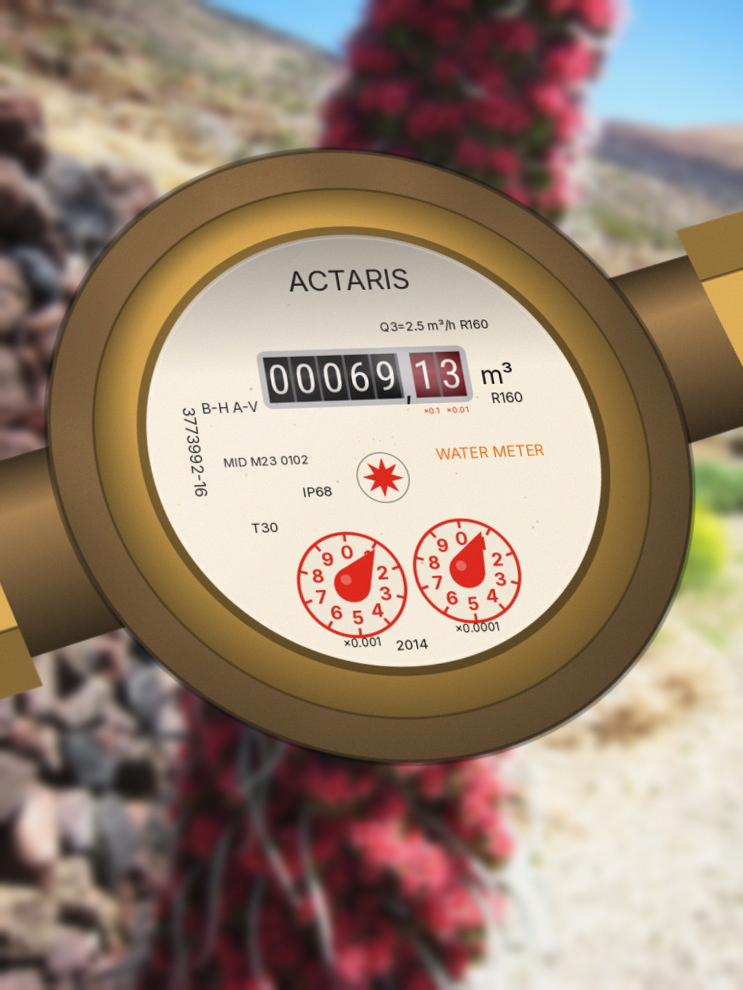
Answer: 69.1310 m³
